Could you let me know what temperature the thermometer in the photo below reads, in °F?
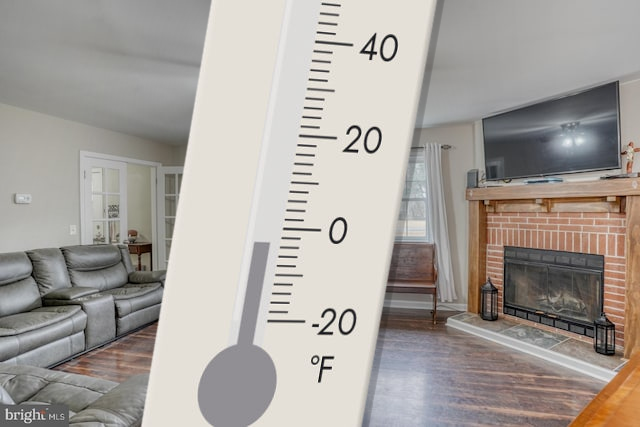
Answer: -3 °F
